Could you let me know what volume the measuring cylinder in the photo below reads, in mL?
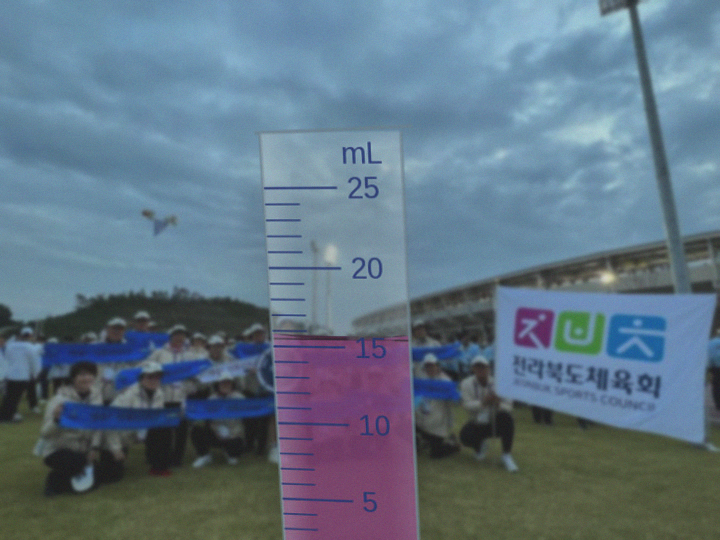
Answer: 15.5 mL
